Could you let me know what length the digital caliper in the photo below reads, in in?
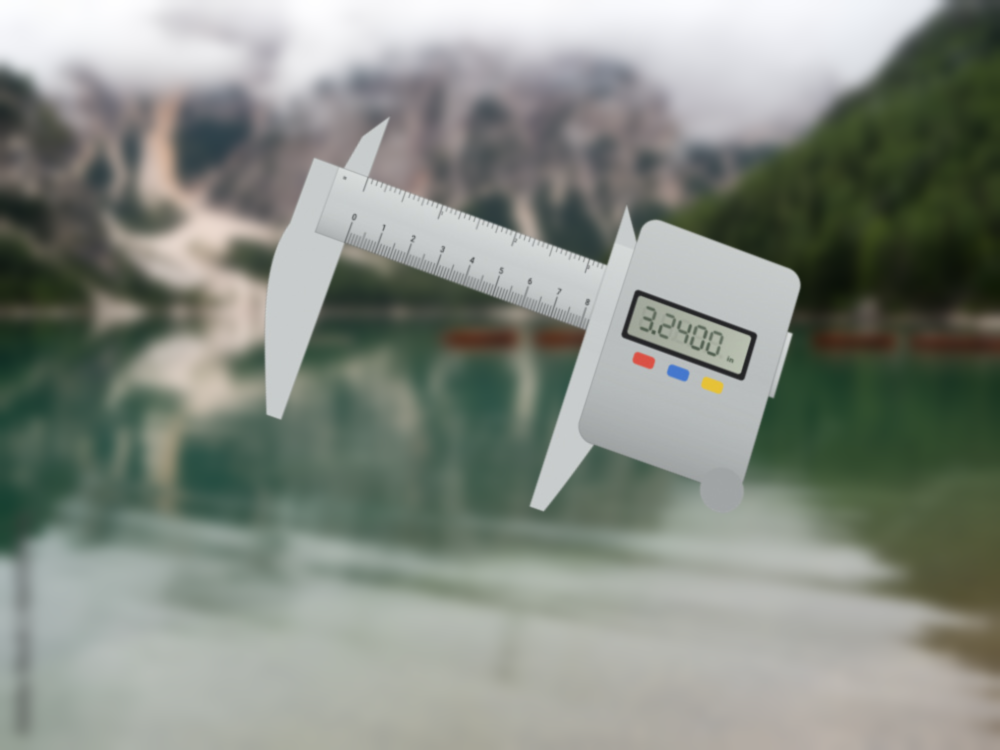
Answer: 3.2400 in
